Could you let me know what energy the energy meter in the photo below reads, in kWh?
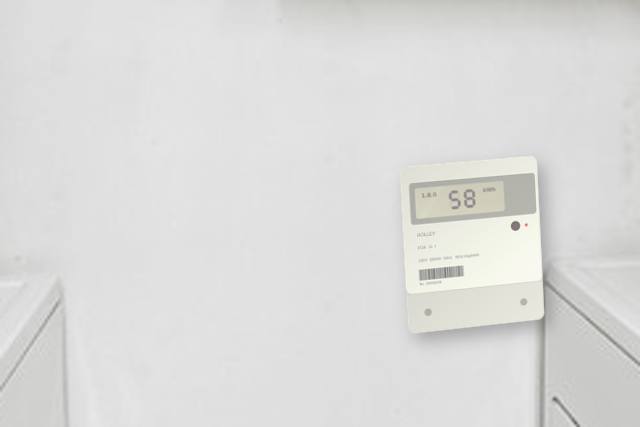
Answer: 58 kWh
